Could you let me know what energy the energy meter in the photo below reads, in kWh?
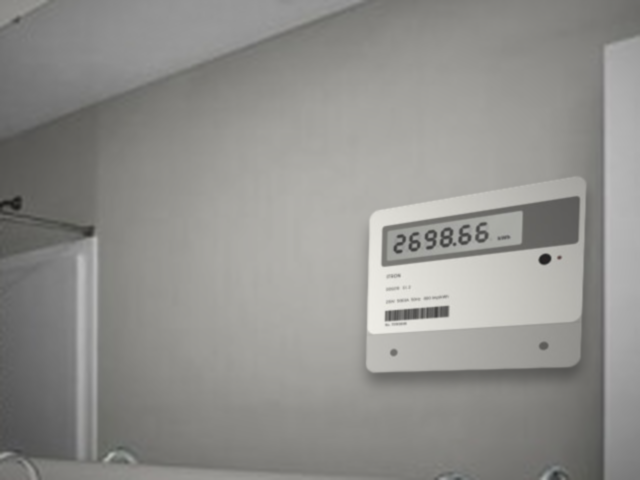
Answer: 2698.66 kWh
